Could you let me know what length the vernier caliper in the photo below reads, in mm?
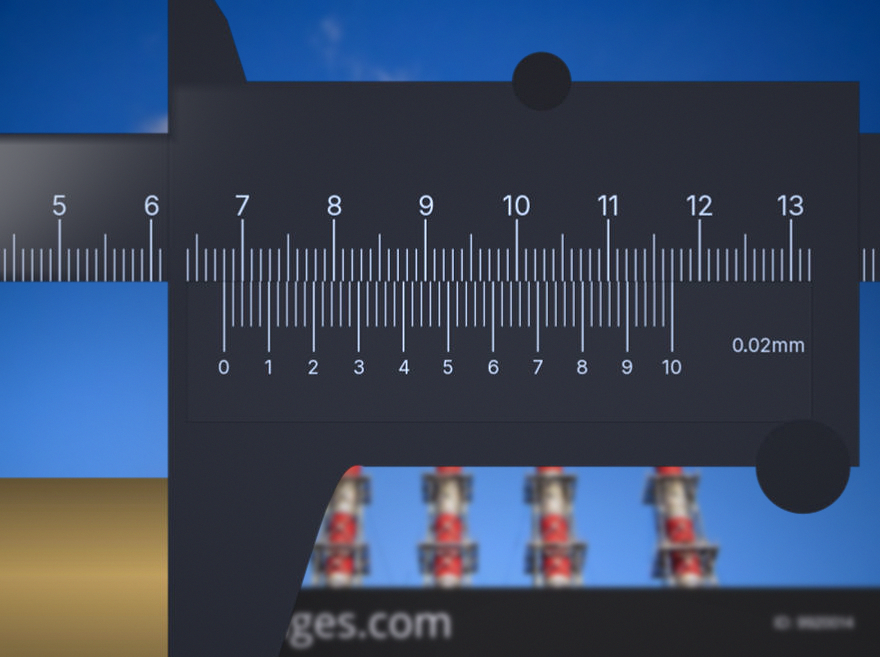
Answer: 68.0 mm
